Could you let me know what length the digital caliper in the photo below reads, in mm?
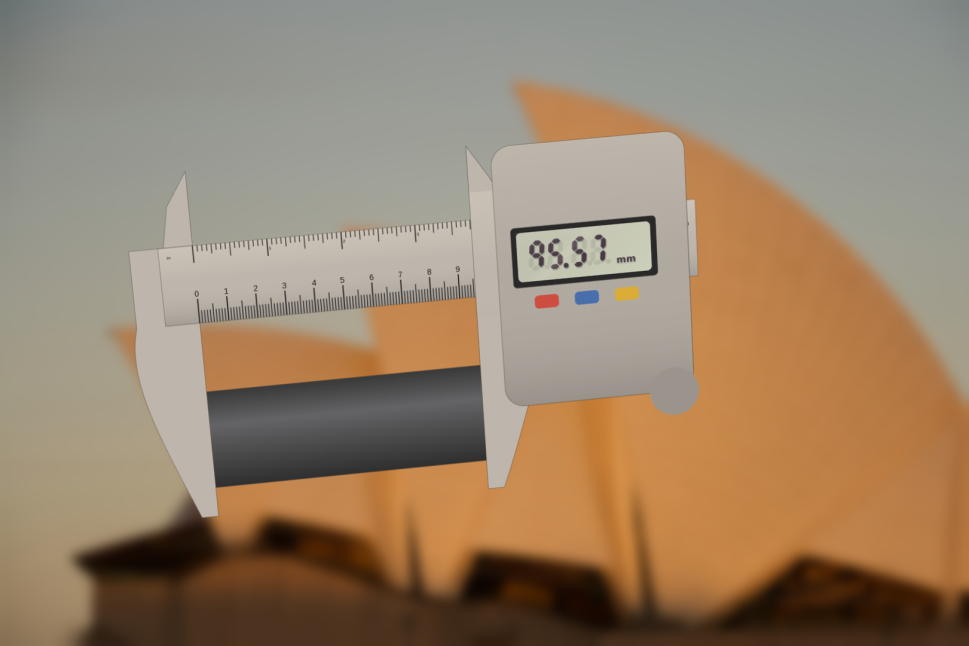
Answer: 95.57 mm
